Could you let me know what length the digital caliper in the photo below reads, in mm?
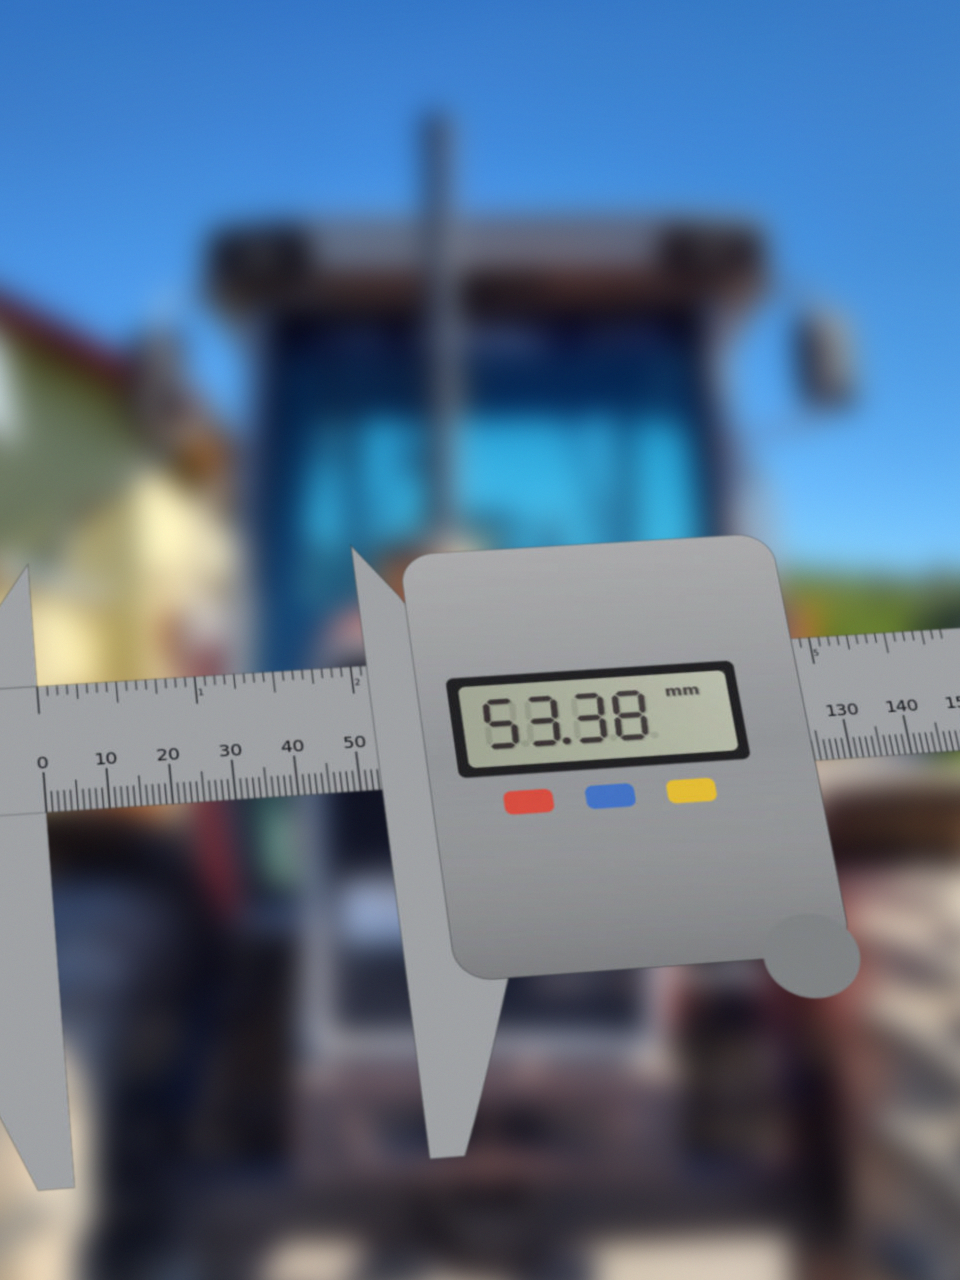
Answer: 53.38 mm
